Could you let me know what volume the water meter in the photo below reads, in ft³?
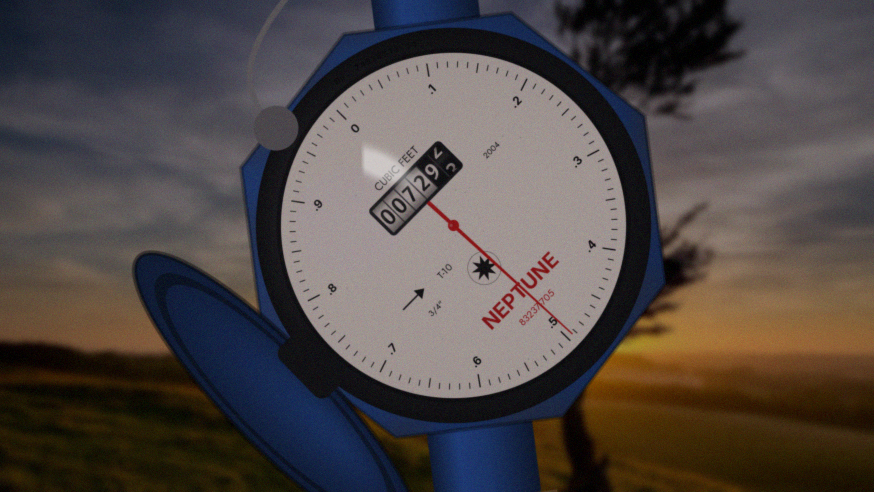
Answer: 7292.49 ft³
